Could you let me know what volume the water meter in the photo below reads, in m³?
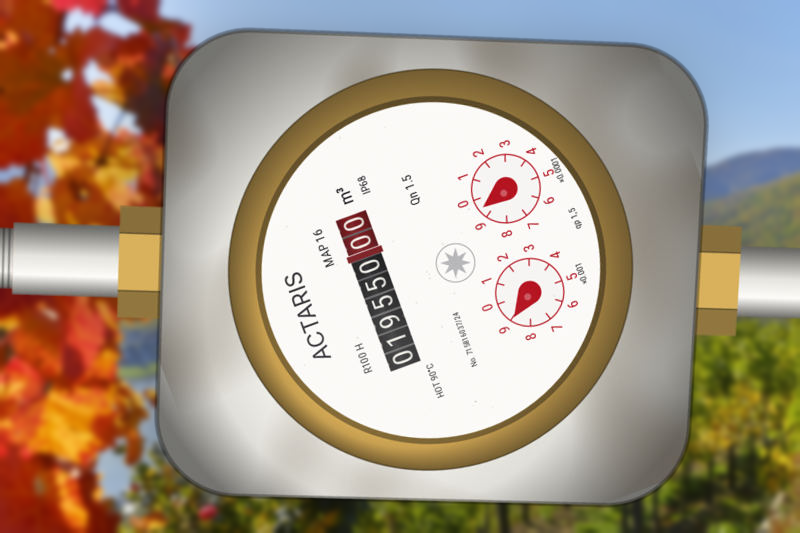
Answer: 19550.0089 m³
